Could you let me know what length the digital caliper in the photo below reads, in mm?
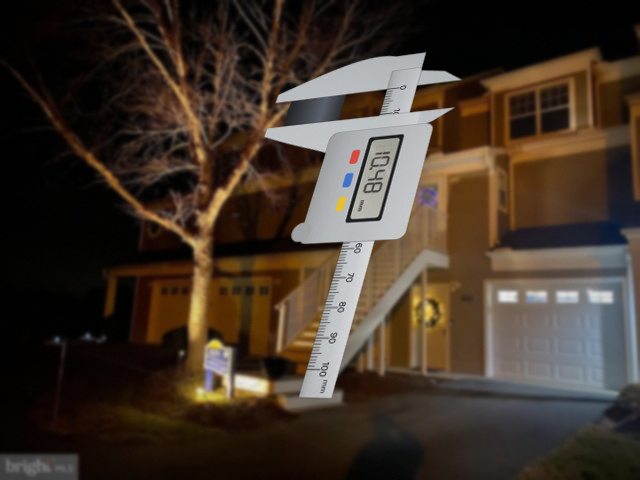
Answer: 10.48 mm
